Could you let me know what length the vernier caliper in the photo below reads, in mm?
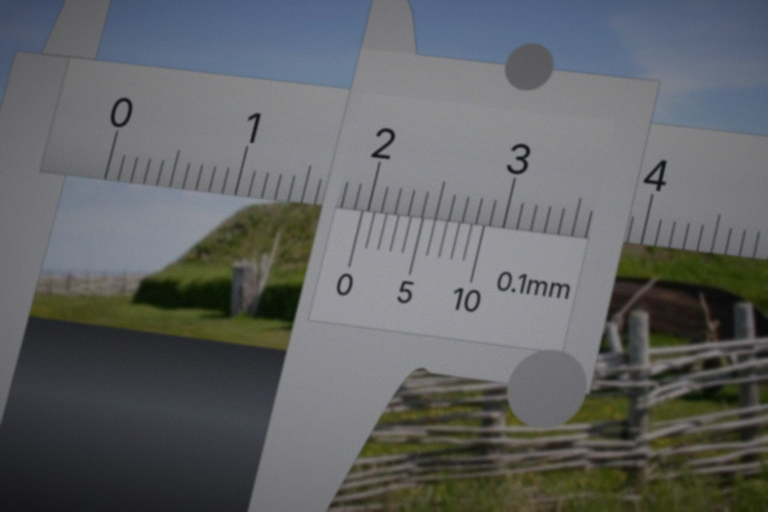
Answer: 19.6 mm
